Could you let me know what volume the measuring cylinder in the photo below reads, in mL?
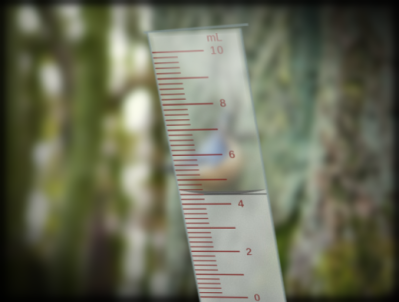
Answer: 4.4 mL
